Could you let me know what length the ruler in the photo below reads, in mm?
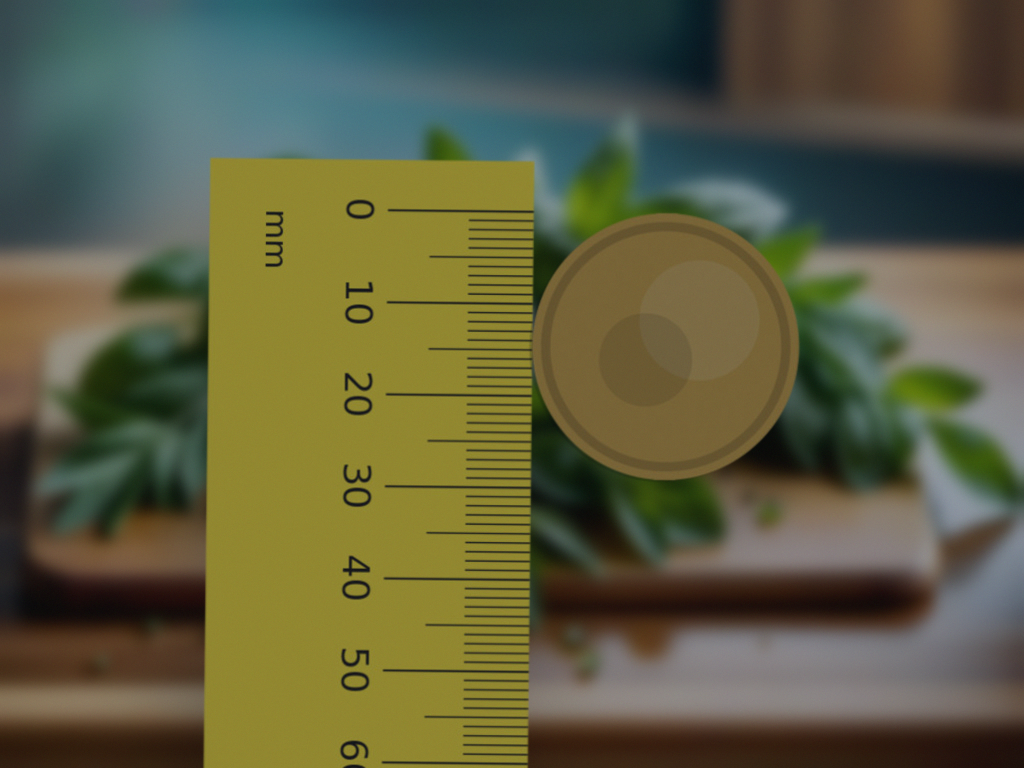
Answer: 29 mm
